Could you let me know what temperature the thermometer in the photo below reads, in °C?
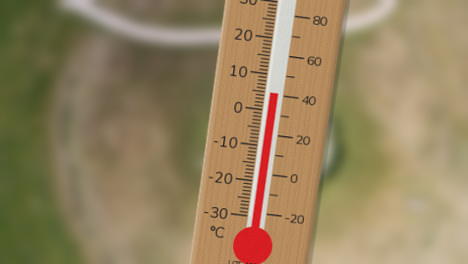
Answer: 5 °C
